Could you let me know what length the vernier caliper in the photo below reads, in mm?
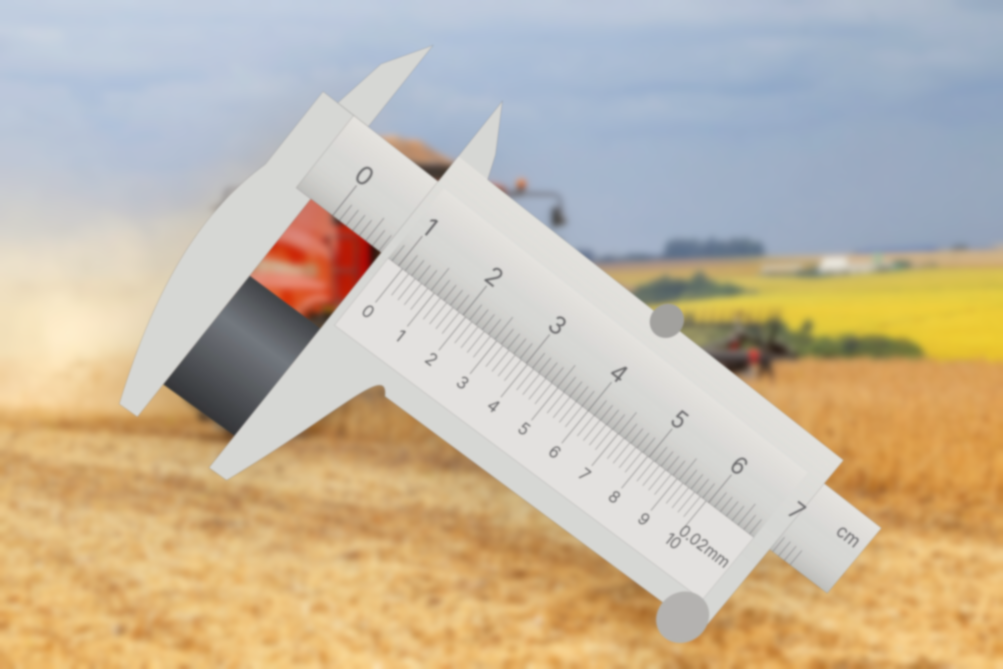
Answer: 10.6 mm
